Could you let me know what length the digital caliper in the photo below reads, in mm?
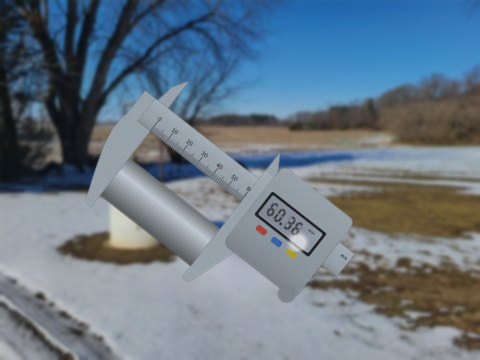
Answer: 60.36 mm
